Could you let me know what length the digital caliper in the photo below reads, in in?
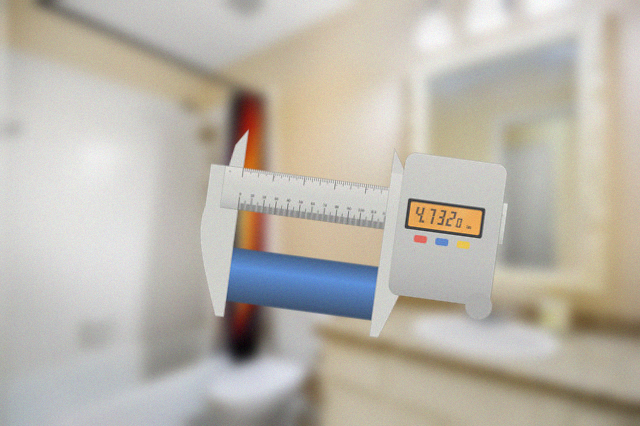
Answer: 4.7320 in
